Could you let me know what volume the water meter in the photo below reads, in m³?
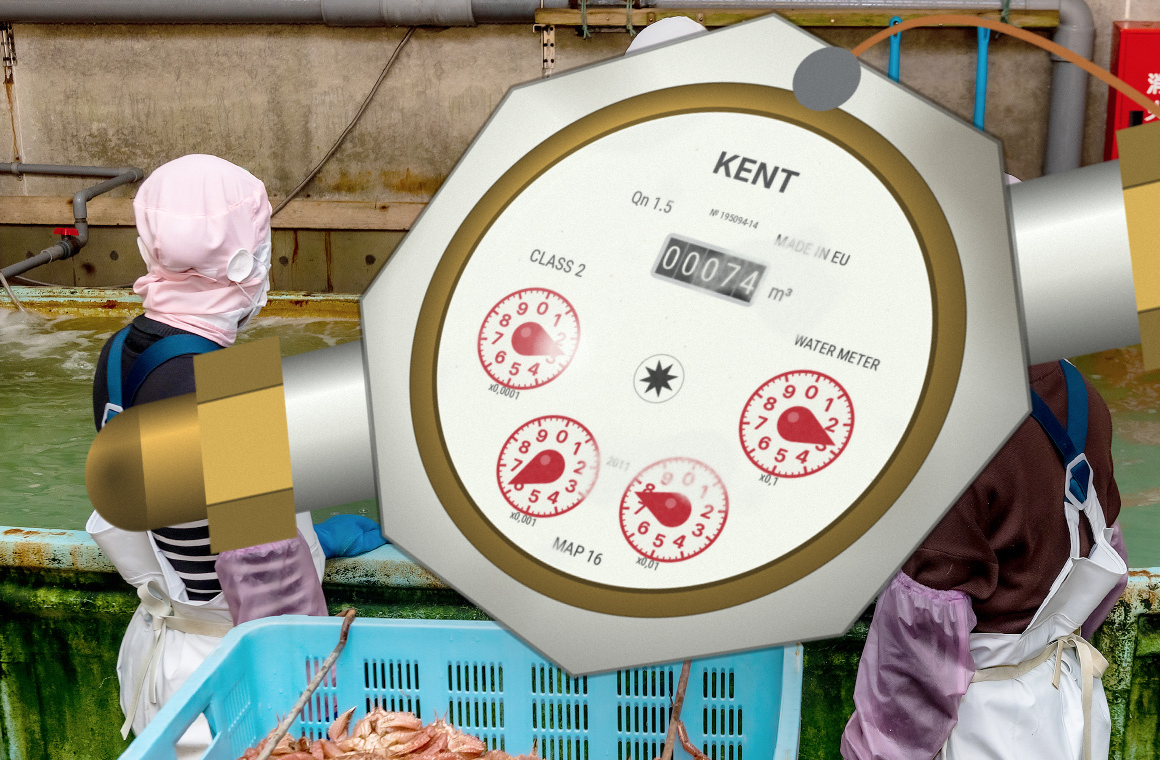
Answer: 74.2762 m³
